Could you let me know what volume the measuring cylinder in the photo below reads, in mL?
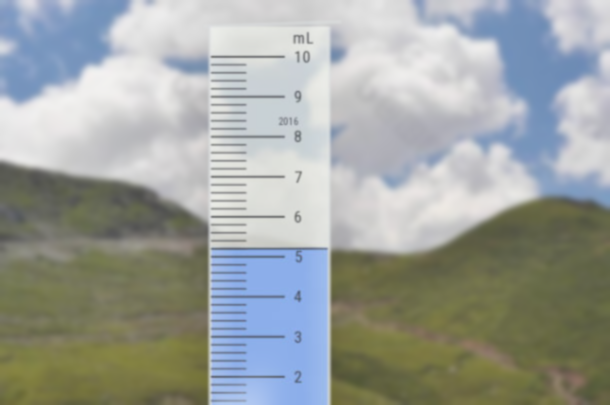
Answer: 5.2 mL
